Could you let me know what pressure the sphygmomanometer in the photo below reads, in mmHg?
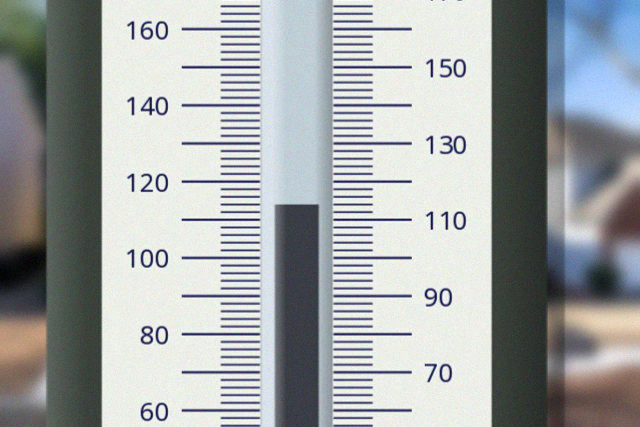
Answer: 114 mmHg
